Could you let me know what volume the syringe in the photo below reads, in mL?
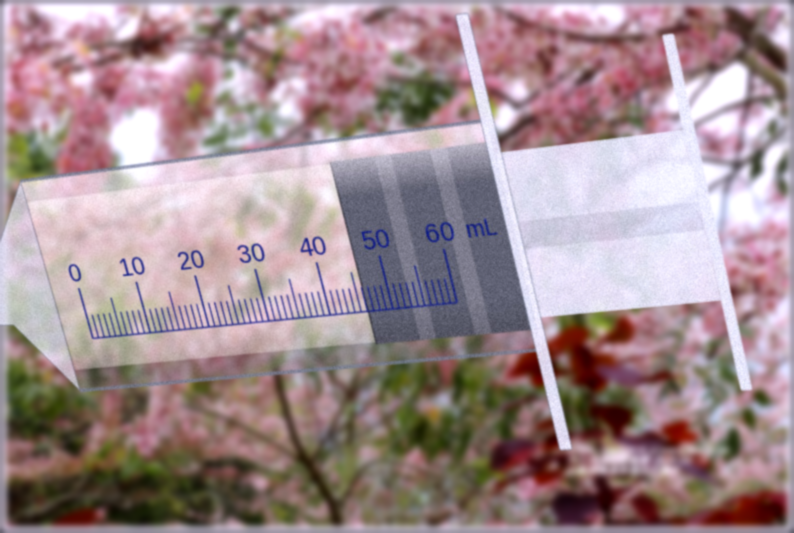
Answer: 46 mL
